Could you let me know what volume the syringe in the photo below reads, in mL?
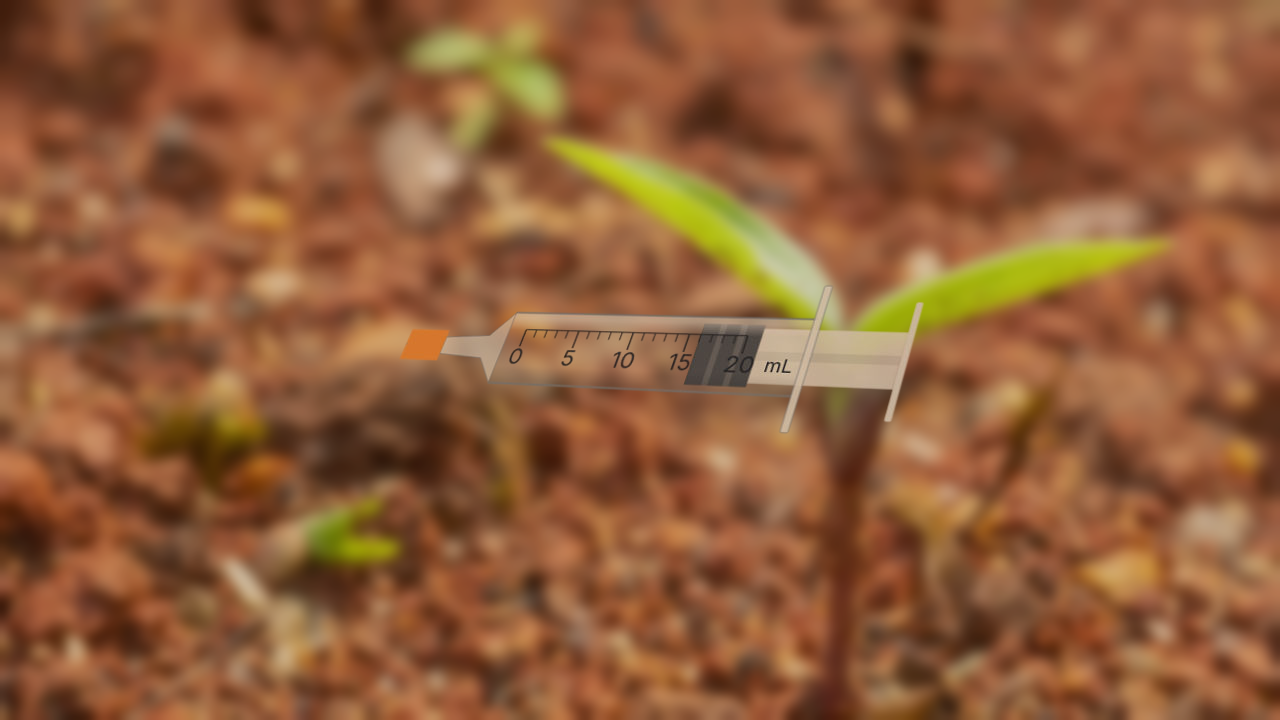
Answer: 16 mL
